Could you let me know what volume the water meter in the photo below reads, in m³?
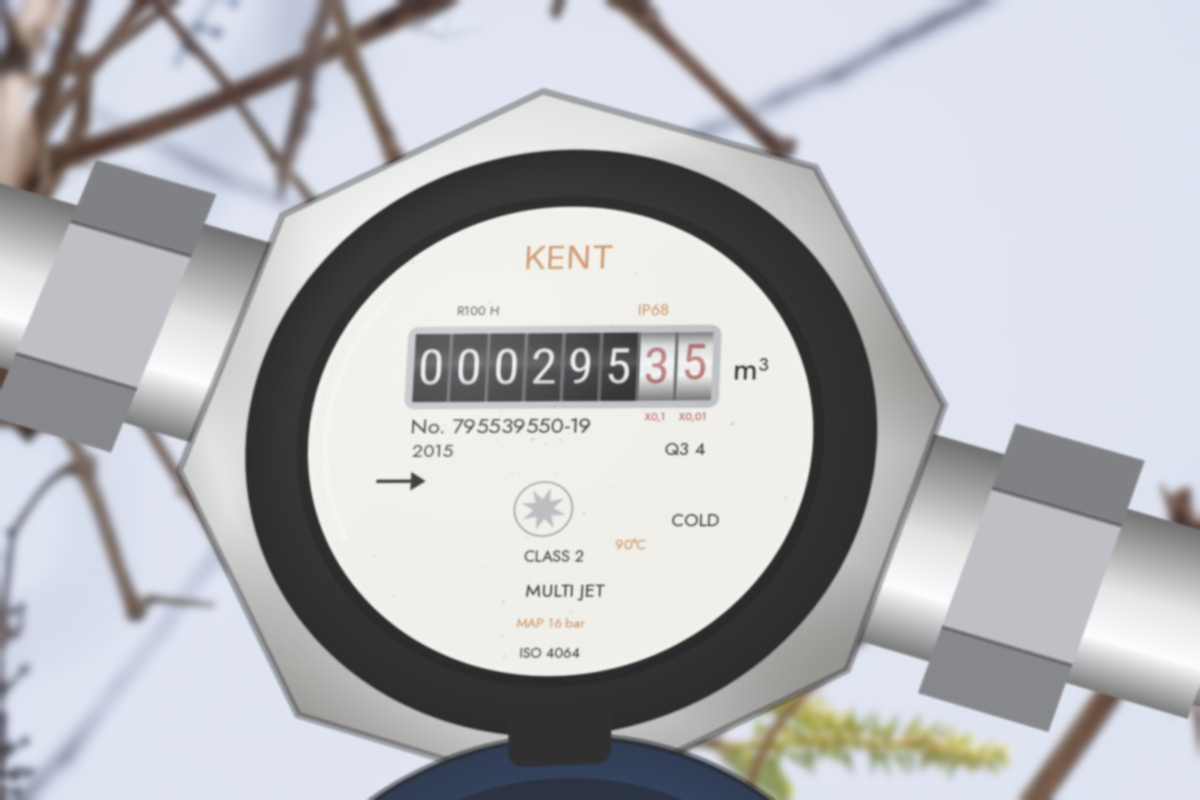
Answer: 295.35 m³
